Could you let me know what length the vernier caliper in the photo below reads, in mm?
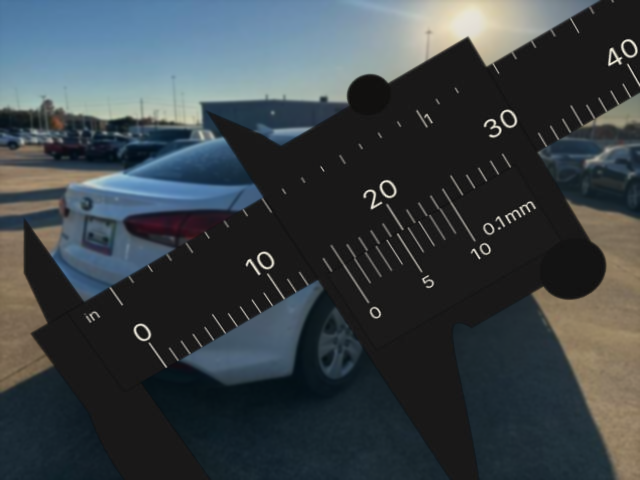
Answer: 15.0 mm
